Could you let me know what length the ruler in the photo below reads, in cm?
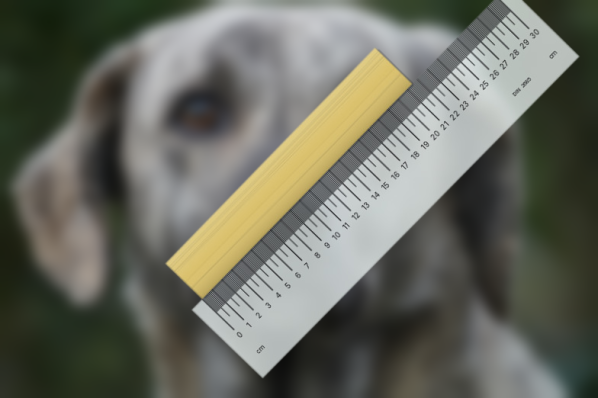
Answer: 21.5 cm
